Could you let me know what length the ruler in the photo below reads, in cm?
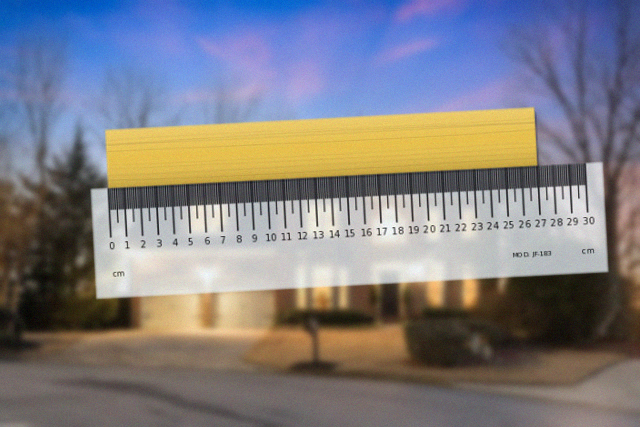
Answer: 27 cm
